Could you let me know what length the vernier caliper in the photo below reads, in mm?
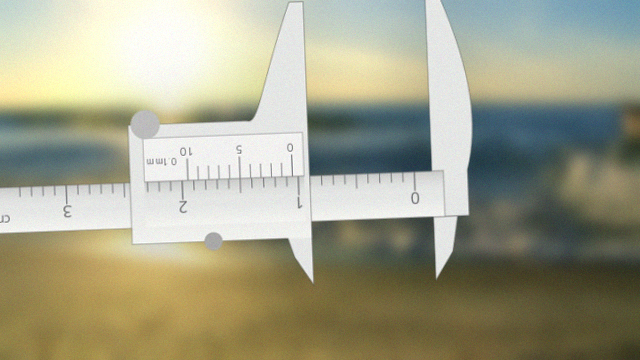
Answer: 10.5 mm
